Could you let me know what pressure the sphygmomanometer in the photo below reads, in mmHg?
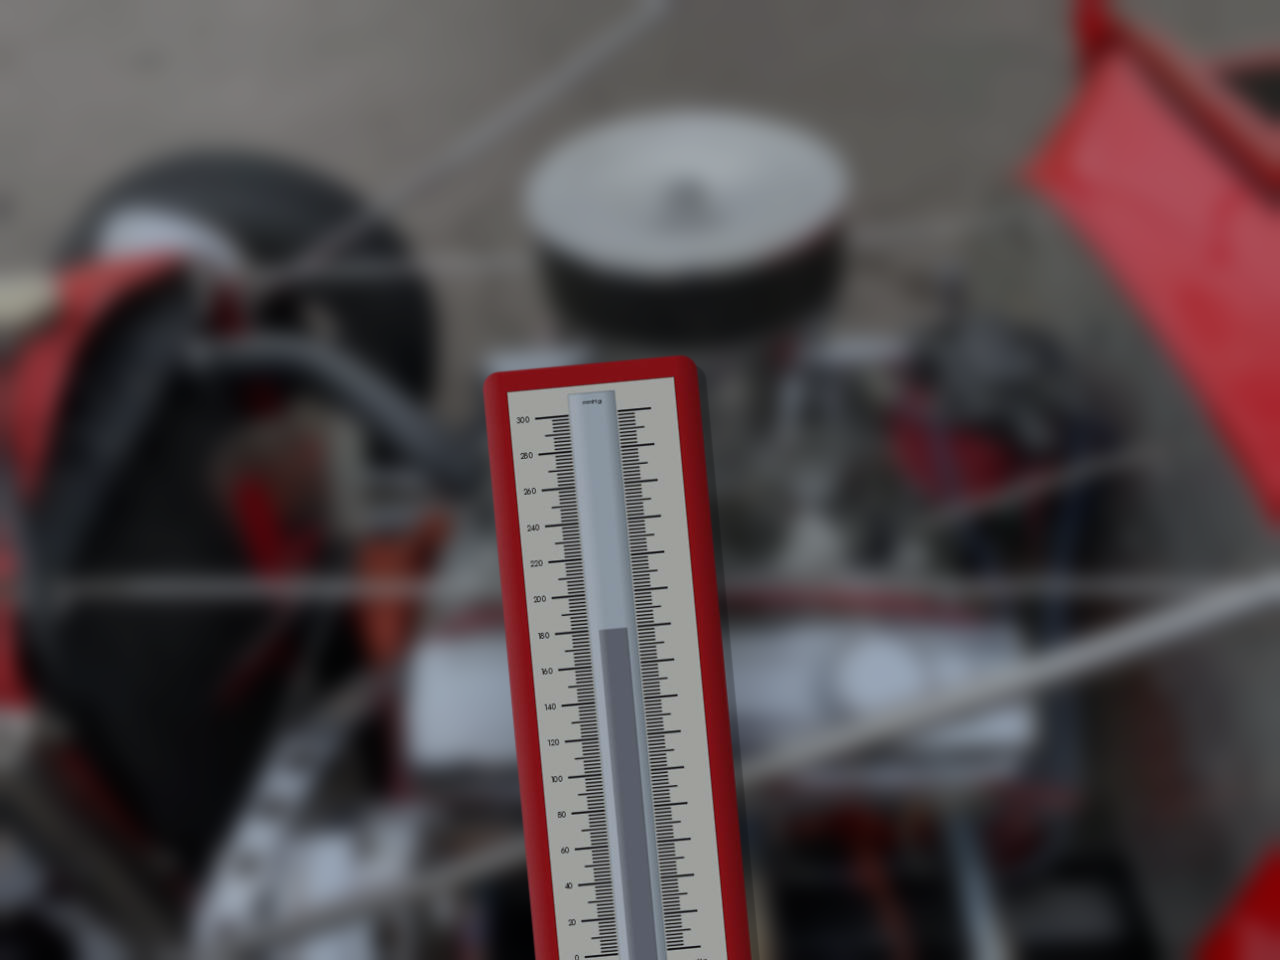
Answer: 180 mmHg
